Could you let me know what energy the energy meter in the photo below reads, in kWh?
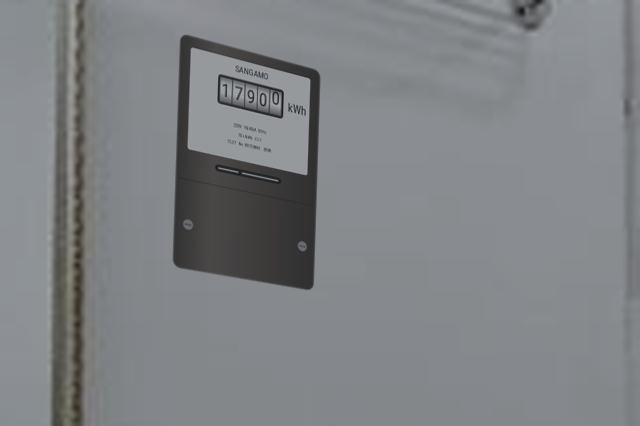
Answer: 17900 kWh
